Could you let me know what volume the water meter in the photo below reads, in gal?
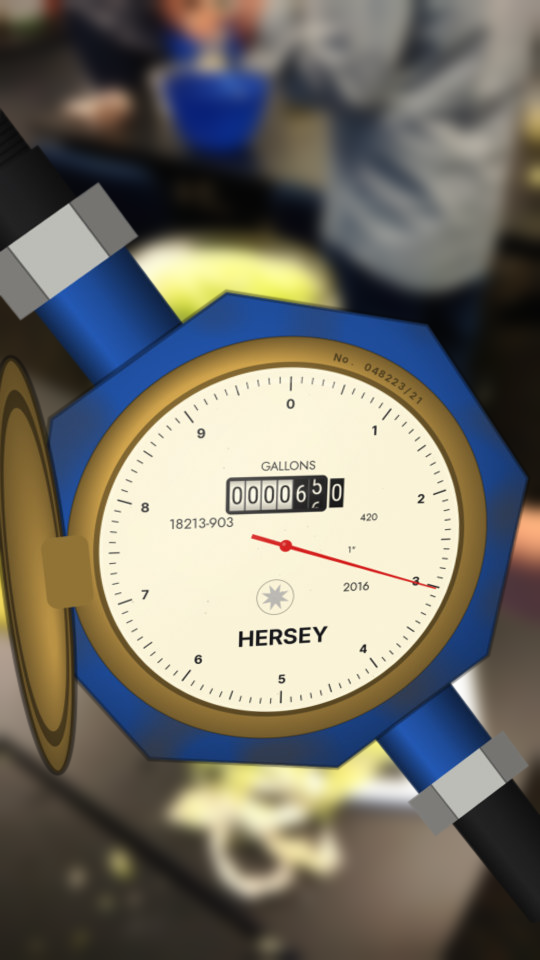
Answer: 653.0 gal
